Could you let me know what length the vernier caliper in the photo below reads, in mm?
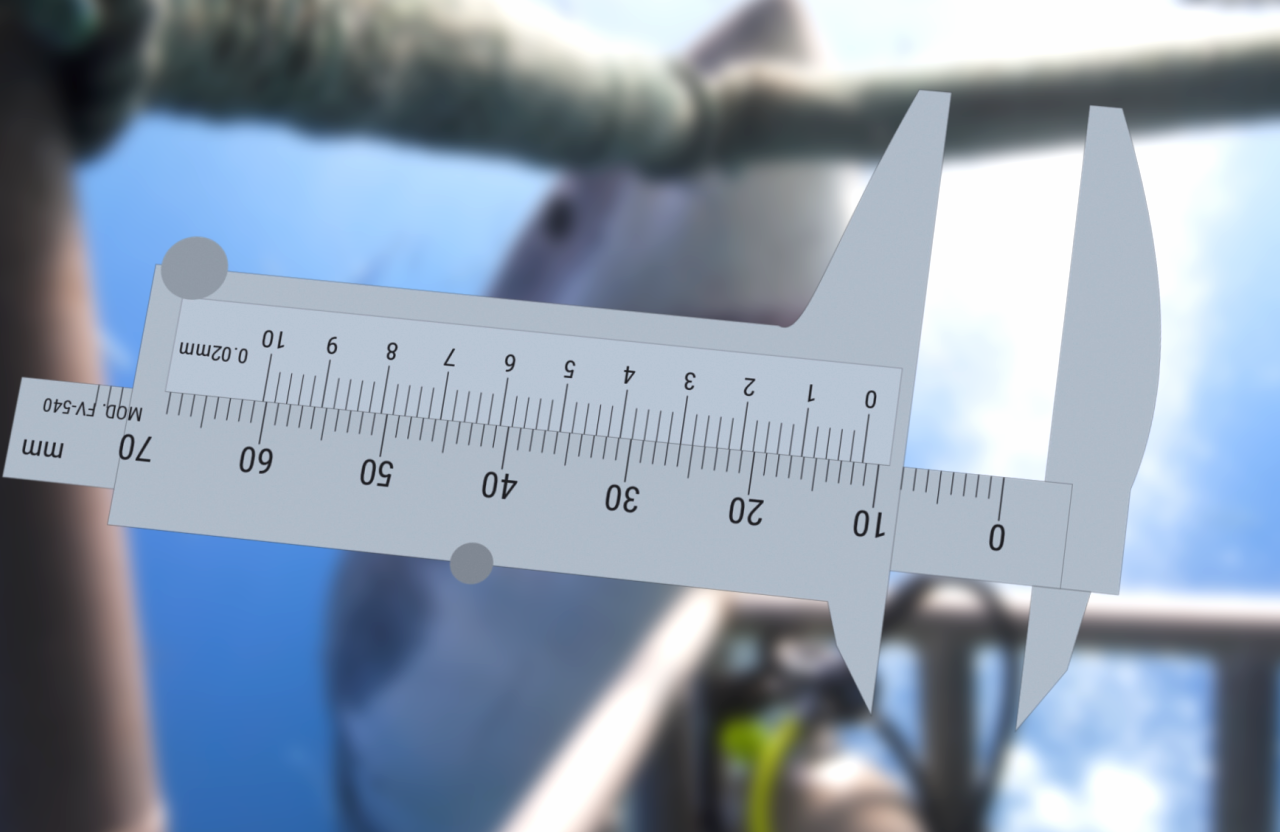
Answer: 11.3 mm
